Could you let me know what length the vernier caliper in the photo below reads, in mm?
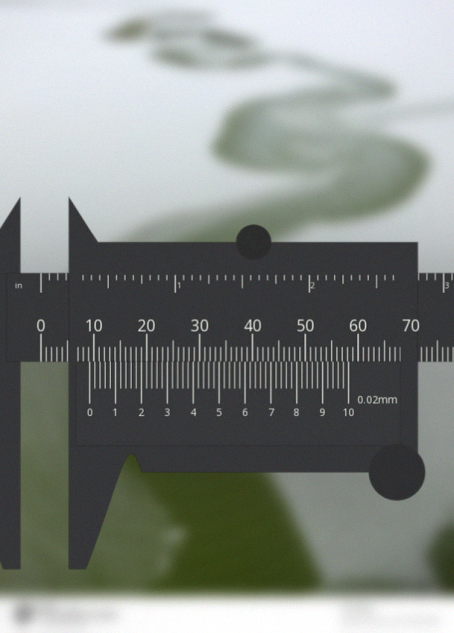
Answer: 9.2 mm
